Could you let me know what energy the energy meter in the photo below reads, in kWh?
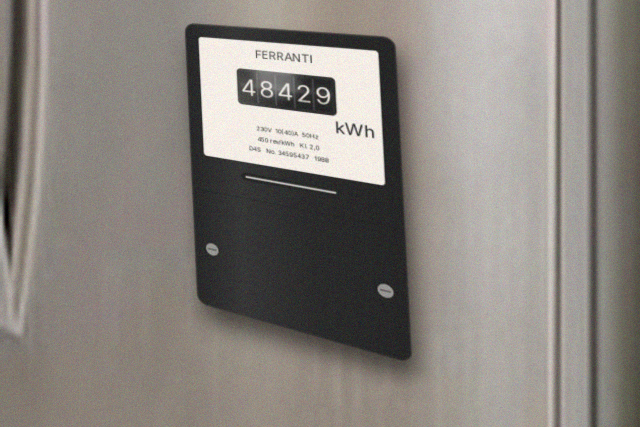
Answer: 48429 kWh
